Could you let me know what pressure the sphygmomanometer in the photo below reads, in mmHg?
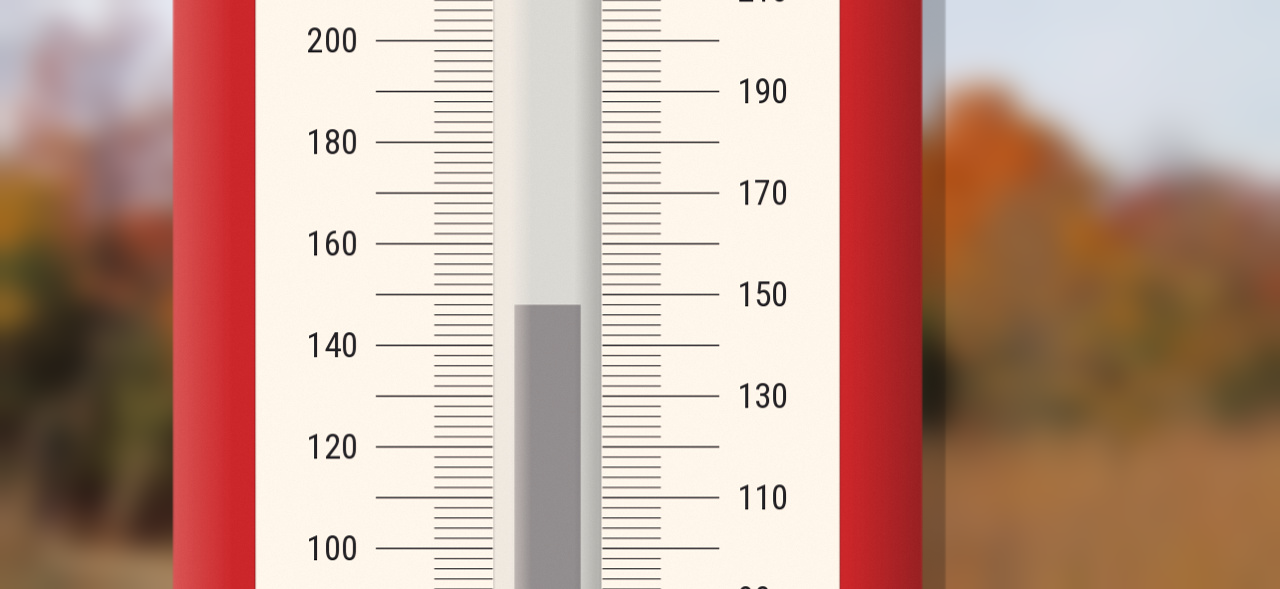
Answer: 148 mmHg
